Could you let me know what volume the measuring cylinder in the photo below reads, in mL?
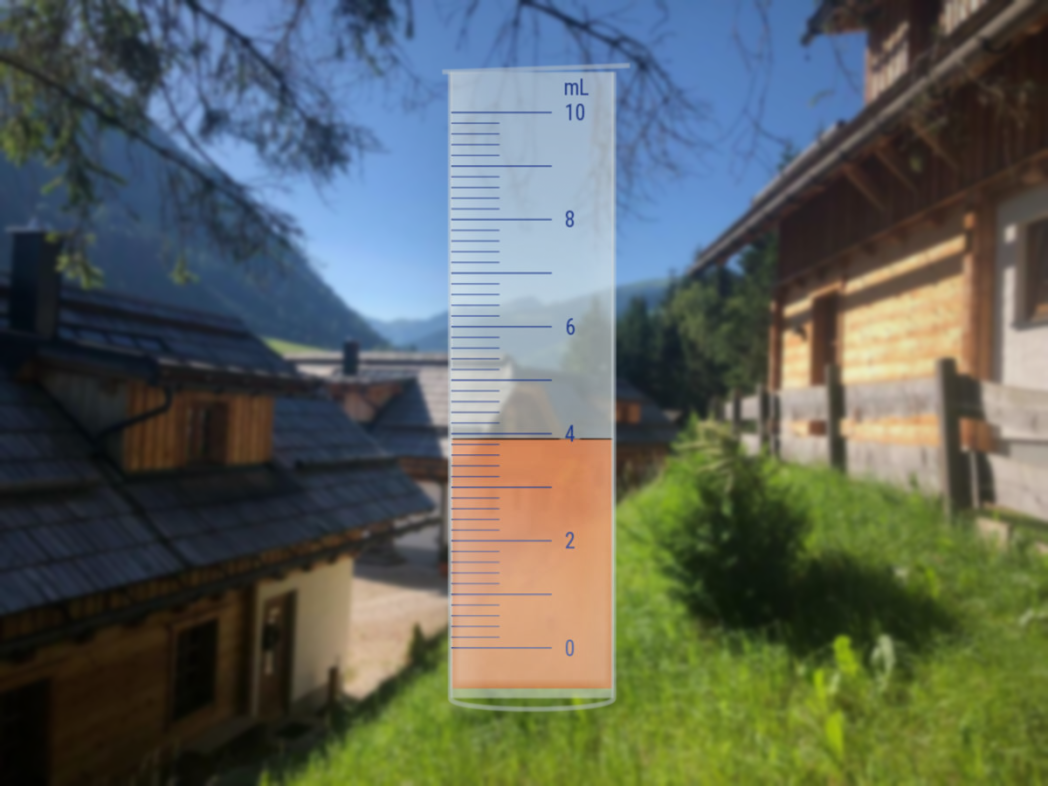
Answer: 3.9 mL
